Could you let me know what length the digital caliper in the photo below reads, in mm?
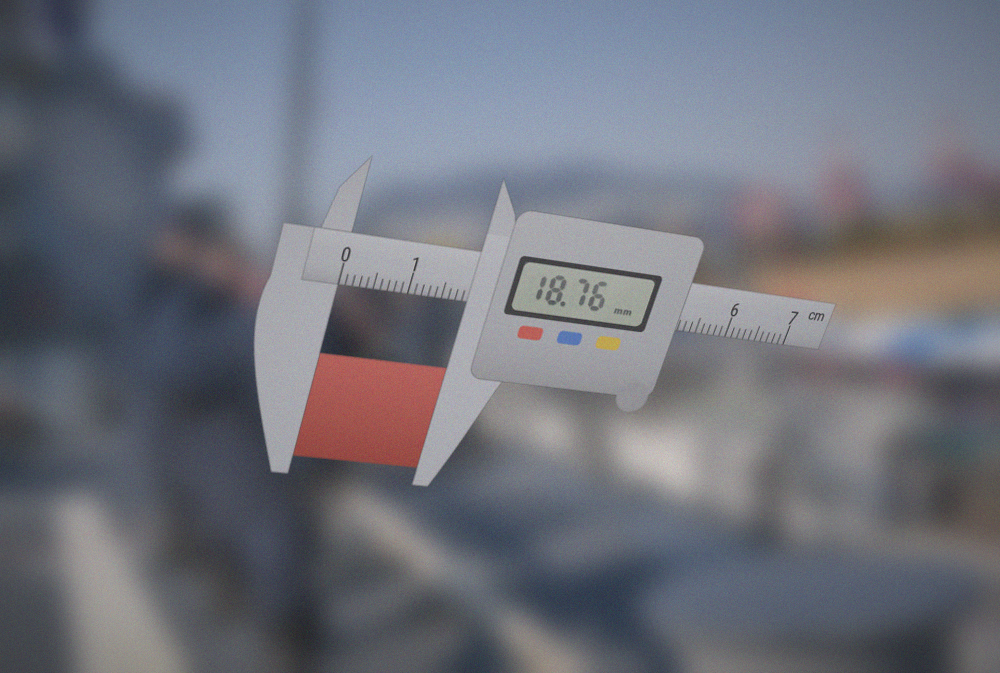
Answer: 18.76 mm
